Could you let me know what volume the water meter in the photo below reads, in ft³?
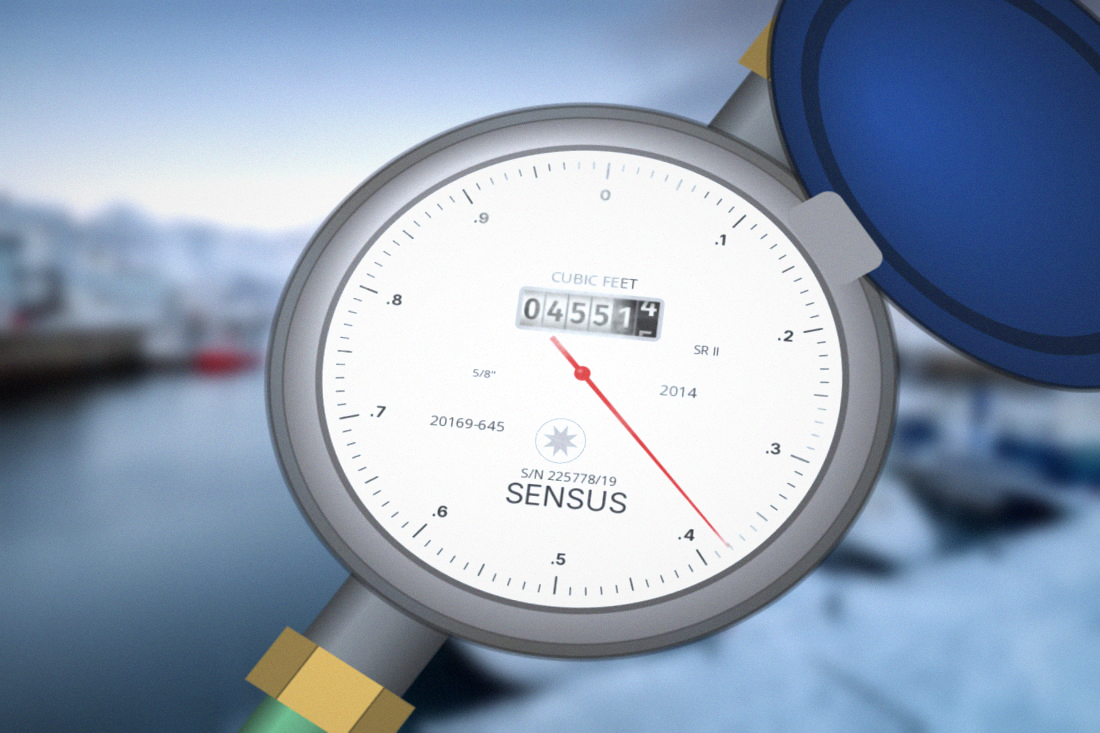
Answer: 45514.38 ft³
